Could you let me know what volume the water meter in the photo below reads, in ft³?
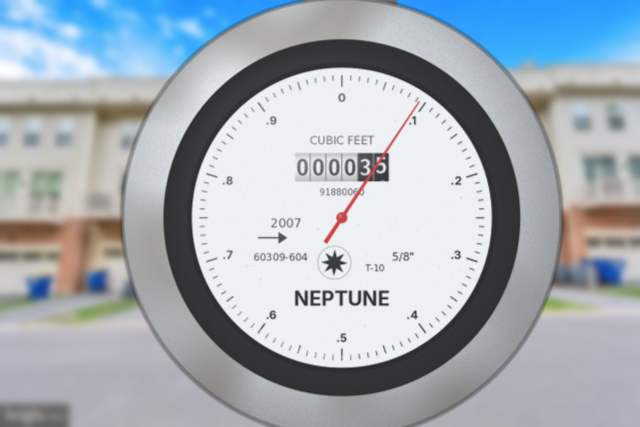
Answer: 35.09 ft³
